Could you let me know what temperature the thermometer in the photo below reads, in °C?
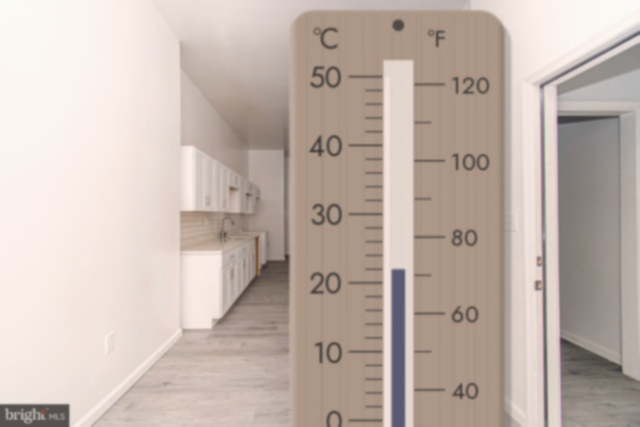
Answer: 22 °C
